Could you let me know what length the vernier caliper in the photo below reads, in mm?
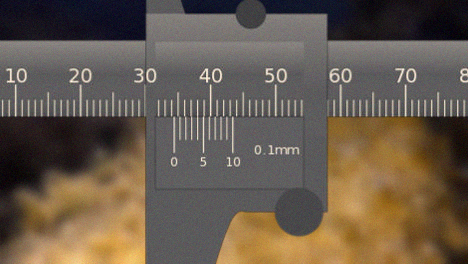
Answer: 34.4 mm
